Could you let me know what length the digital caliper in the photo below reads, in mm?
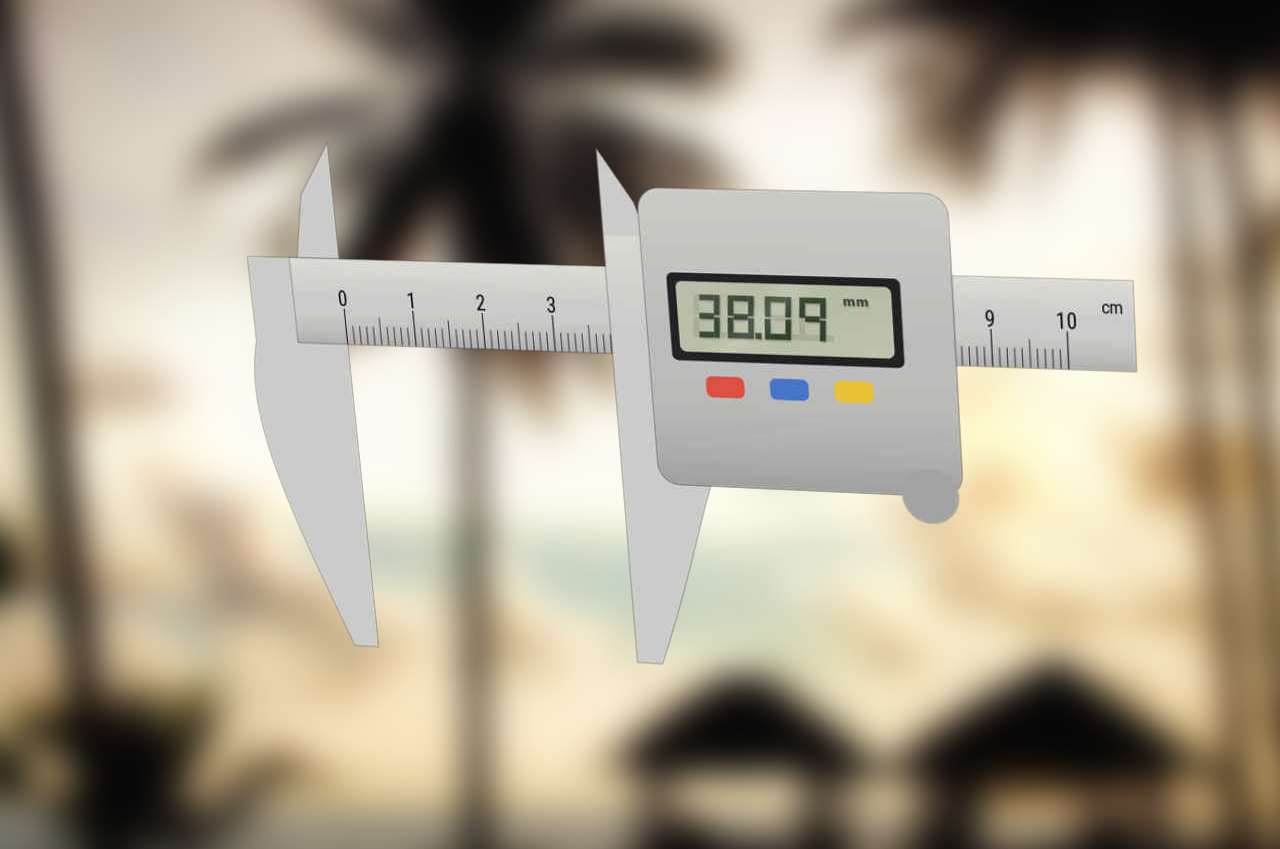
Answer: 38.09 mm
